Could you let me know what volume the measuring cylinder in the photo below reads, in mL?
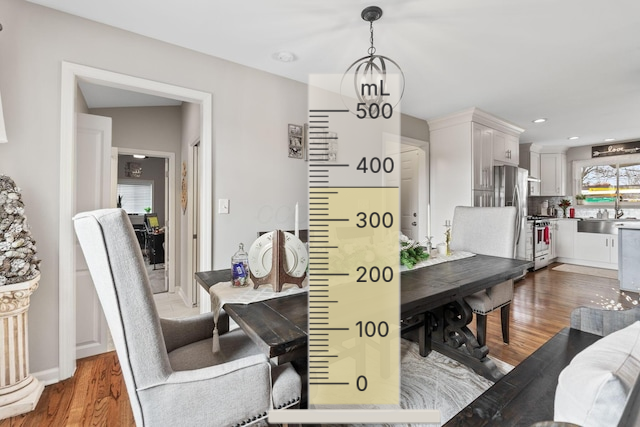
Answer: 360 mL
